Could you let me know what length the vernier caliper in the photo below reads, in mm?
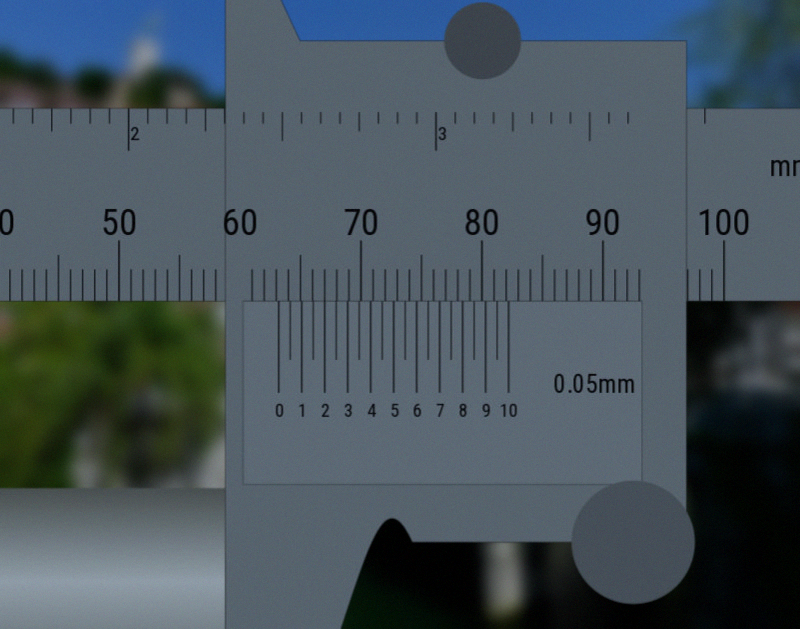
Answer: 63.2 mm
